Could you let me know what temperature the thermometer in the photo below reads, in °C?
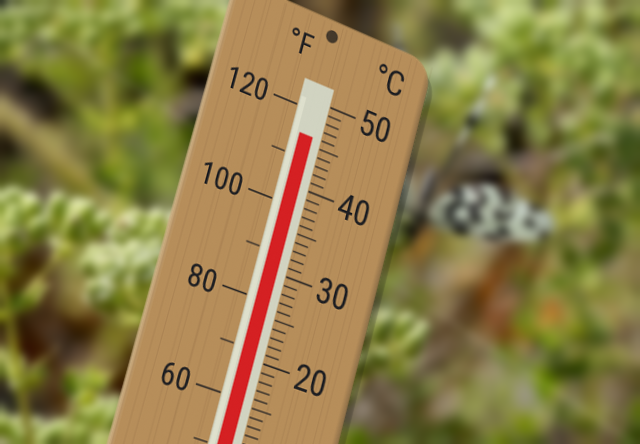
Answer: 46 °C
